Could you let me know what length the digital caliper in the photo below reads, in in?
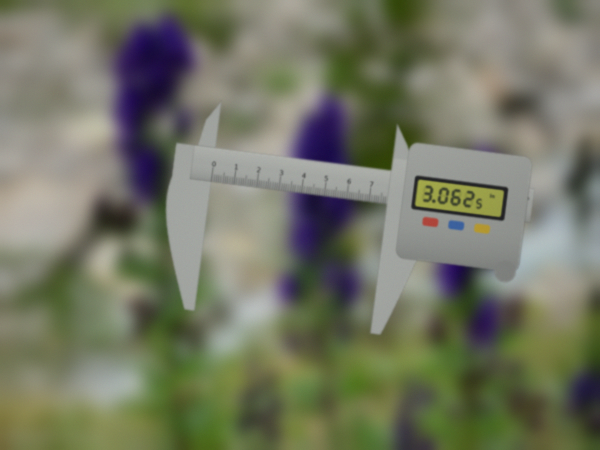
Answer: 3.0625 in
